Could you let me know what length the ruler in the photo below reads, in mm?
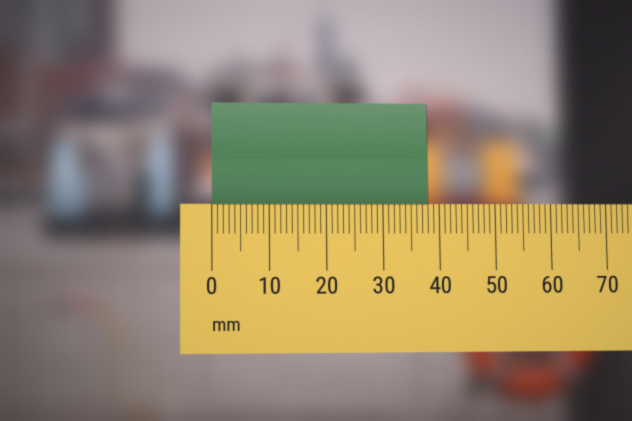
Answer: 38 mm
